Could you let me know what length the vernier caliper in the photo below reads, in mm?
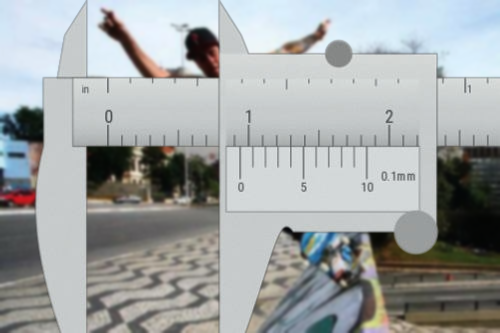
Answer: 9.4 mm
